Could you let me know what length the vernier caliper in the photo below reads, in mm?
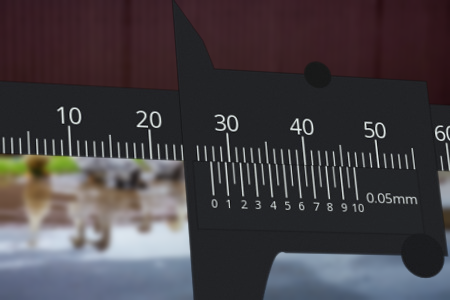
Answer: 27.6 mm
